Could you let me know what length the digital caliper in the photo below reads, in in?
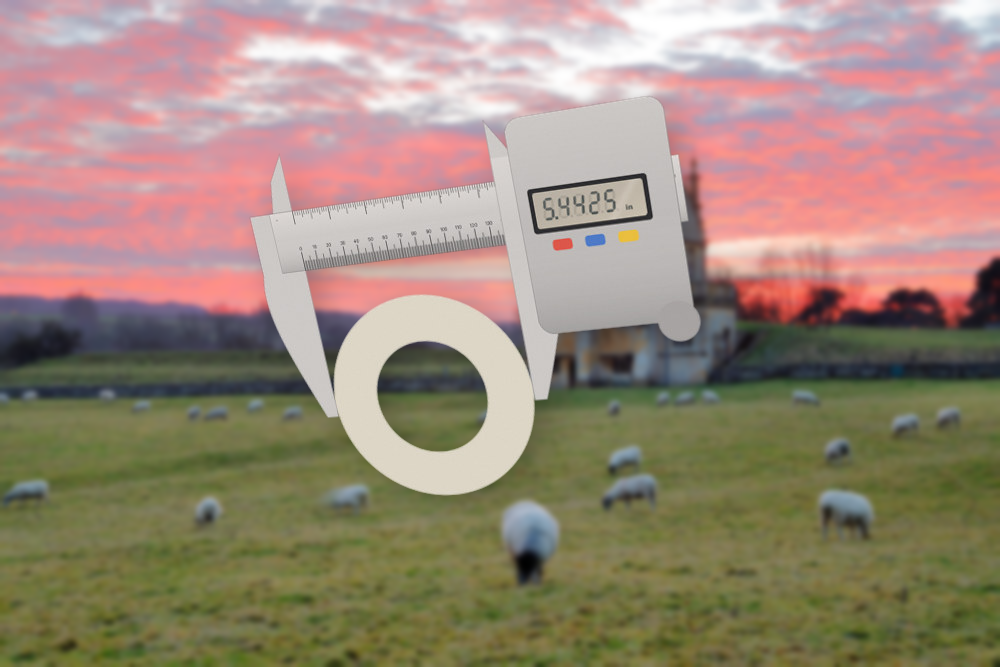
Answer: 5.4425 in
